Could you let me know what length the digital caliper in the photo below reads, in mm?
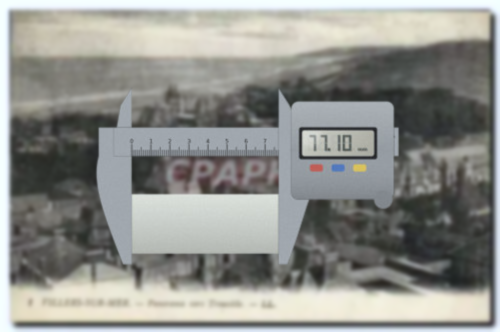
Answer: 77.10 mm
